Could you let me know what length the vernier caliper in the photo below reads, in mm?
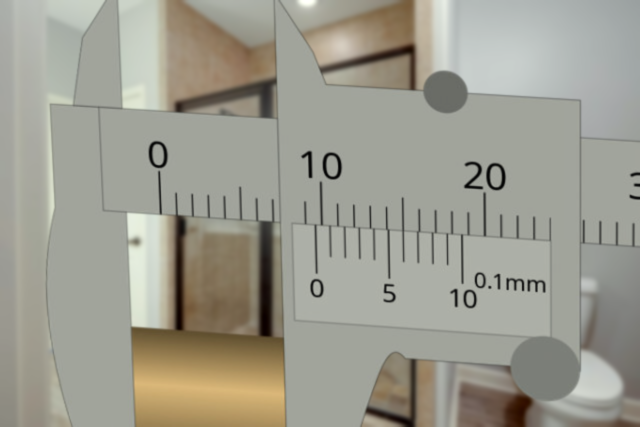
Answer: 9.6 mm
